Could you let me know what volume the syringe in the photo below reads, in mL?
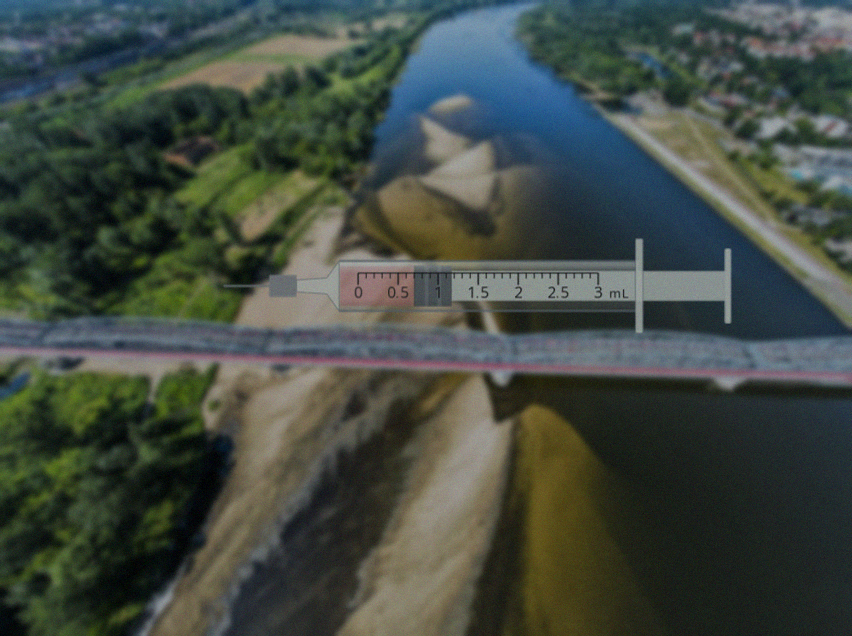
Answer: 0.7 mL
